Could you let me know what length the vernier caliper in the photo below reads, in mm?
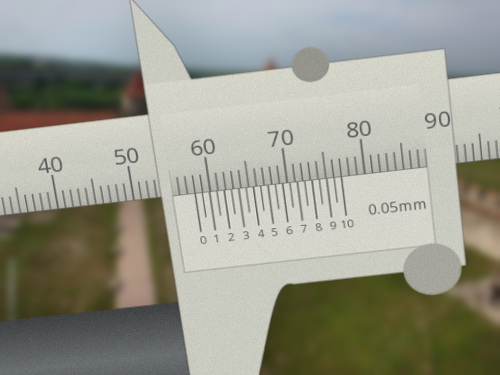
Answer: 58.0 mm
